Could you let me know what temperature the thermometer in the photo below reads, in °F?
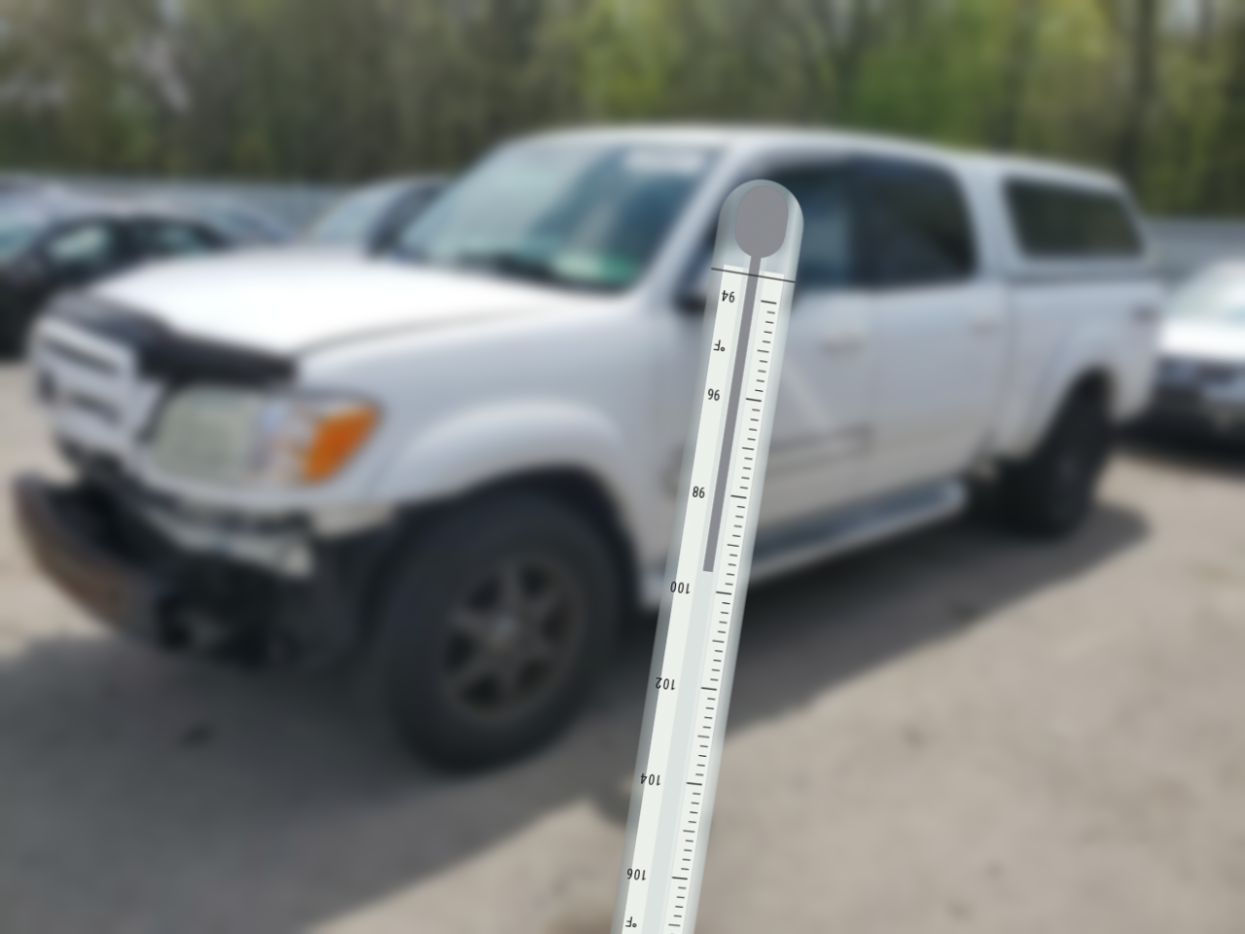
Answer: 99.6 °F
